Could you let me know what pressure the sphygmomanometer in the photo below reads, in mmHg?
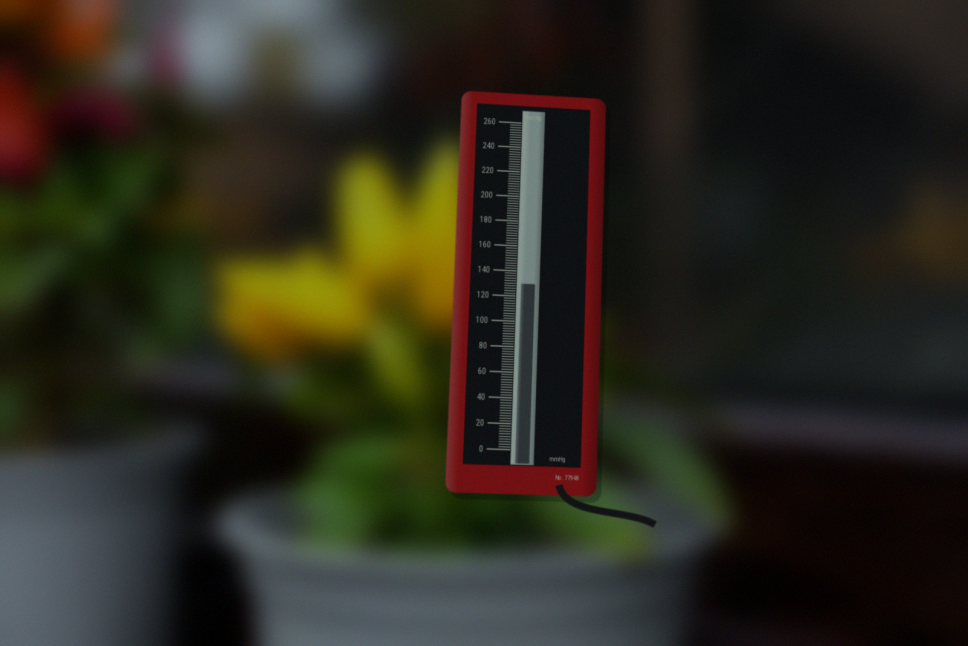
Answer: 130 mmHg
